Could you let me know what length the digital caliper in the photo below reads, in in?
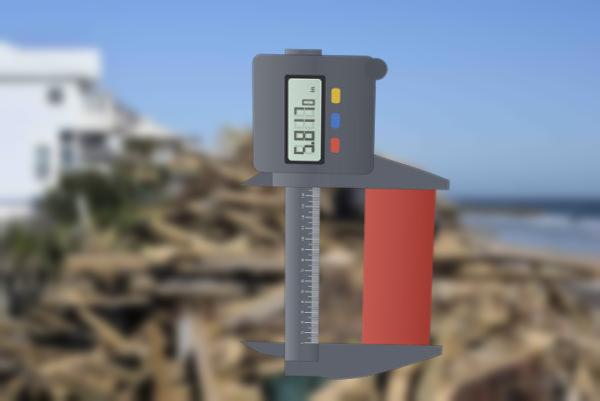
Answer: 5.8170 in
